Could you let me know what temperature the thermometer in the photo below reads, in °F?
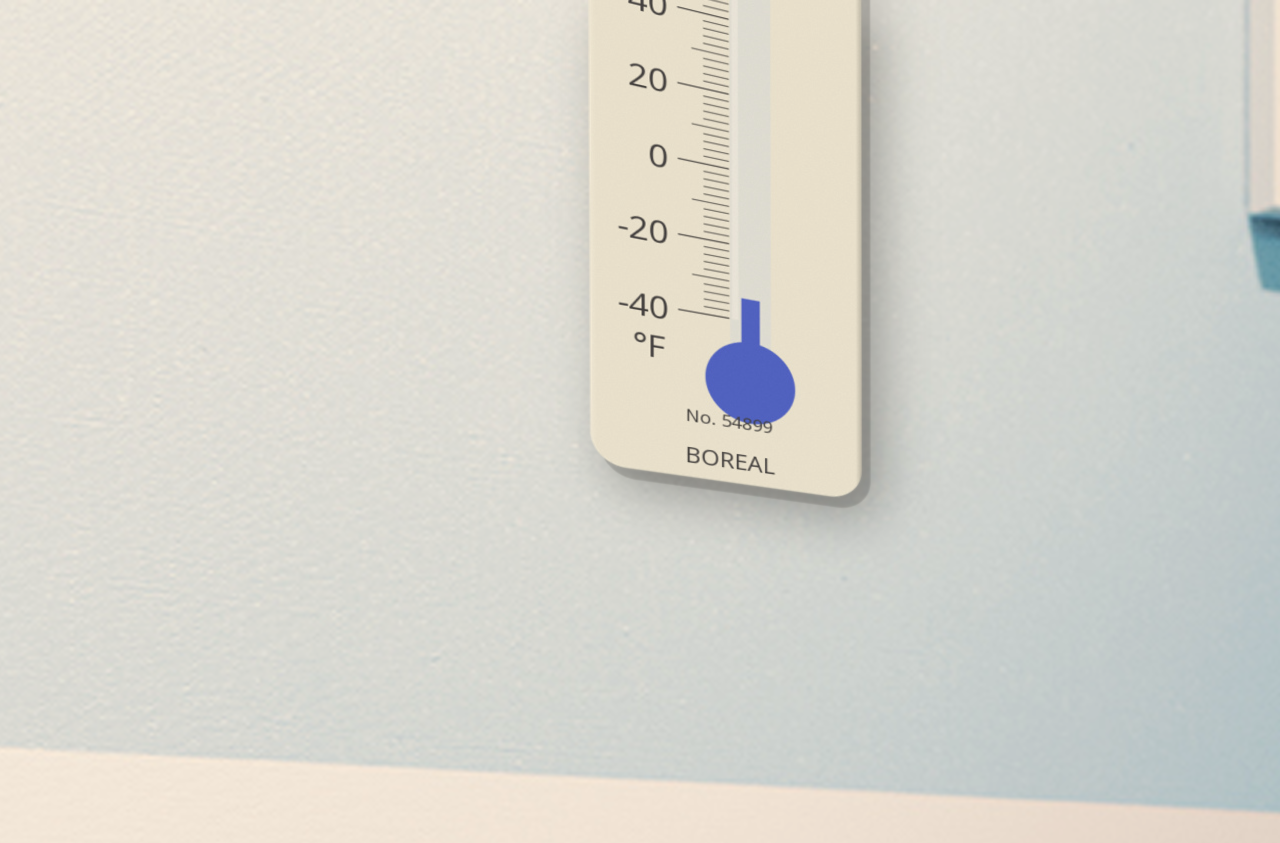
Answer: -34 °F
